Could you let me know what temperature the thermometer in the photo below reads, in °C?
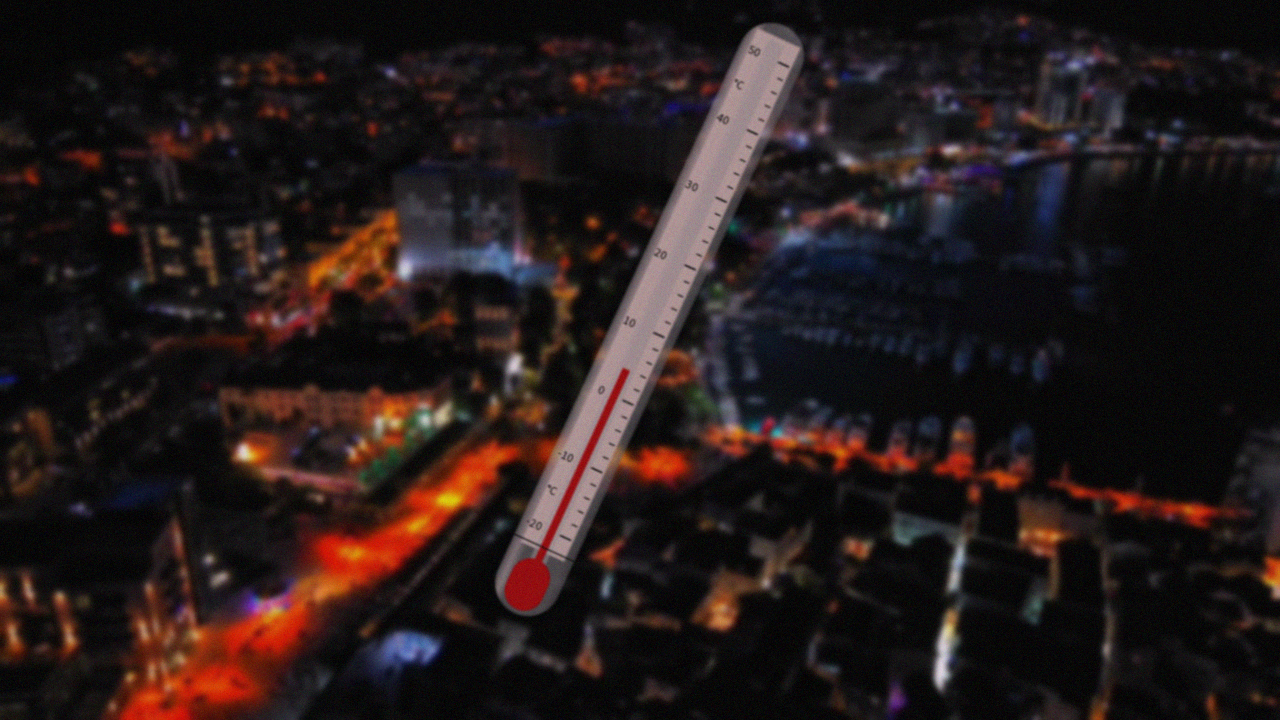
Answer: 4 °C
